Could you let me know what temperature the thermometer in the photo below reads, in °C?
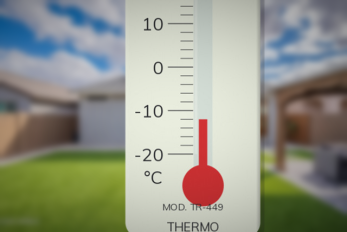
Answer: -12 °C
